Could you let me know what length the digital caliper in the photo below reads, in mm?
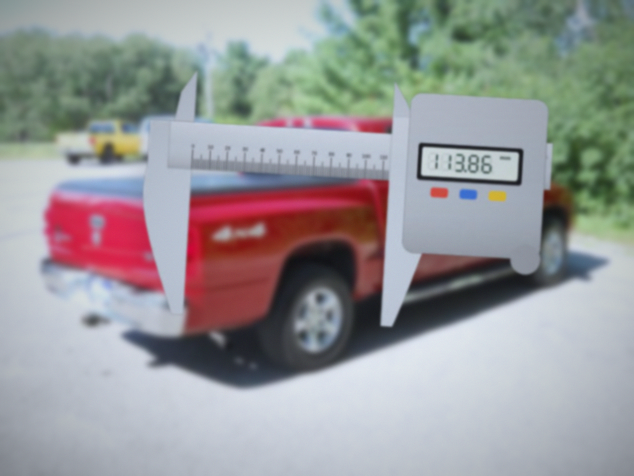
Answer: 113.86 mm
